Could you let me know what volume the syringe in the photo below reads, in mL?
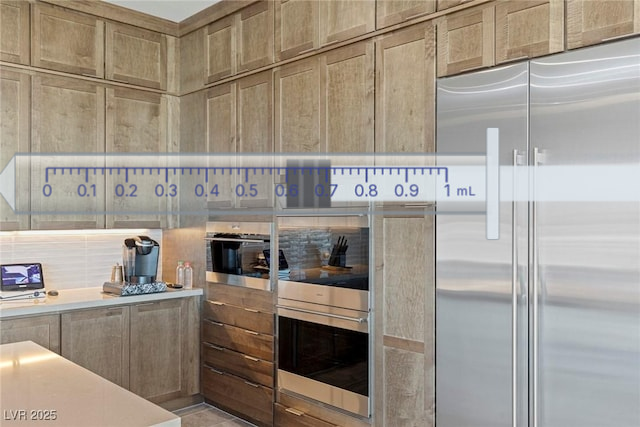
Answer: 0.6 mL
